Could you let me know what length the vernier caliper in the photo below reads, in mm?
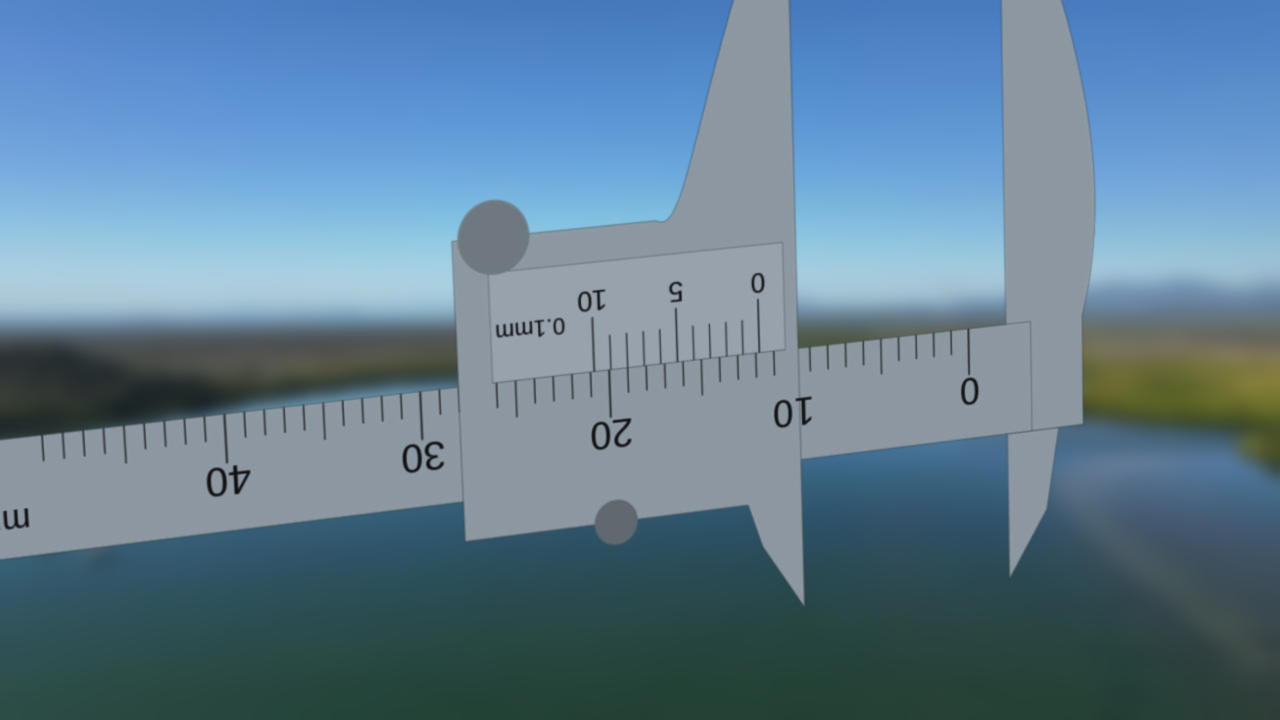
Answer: 11.8 mm
